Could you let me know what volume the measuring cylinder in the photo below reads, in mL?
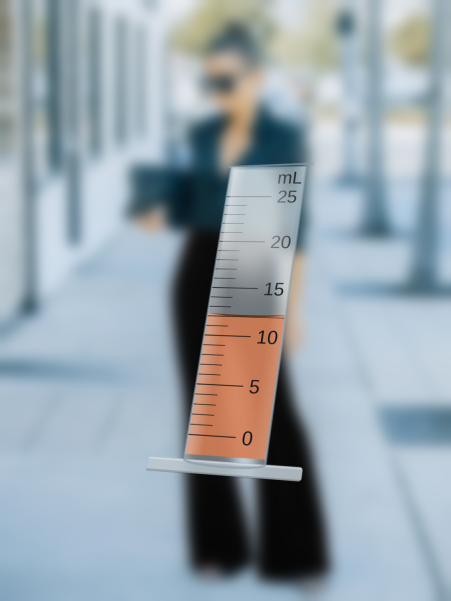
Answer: 12 mL
